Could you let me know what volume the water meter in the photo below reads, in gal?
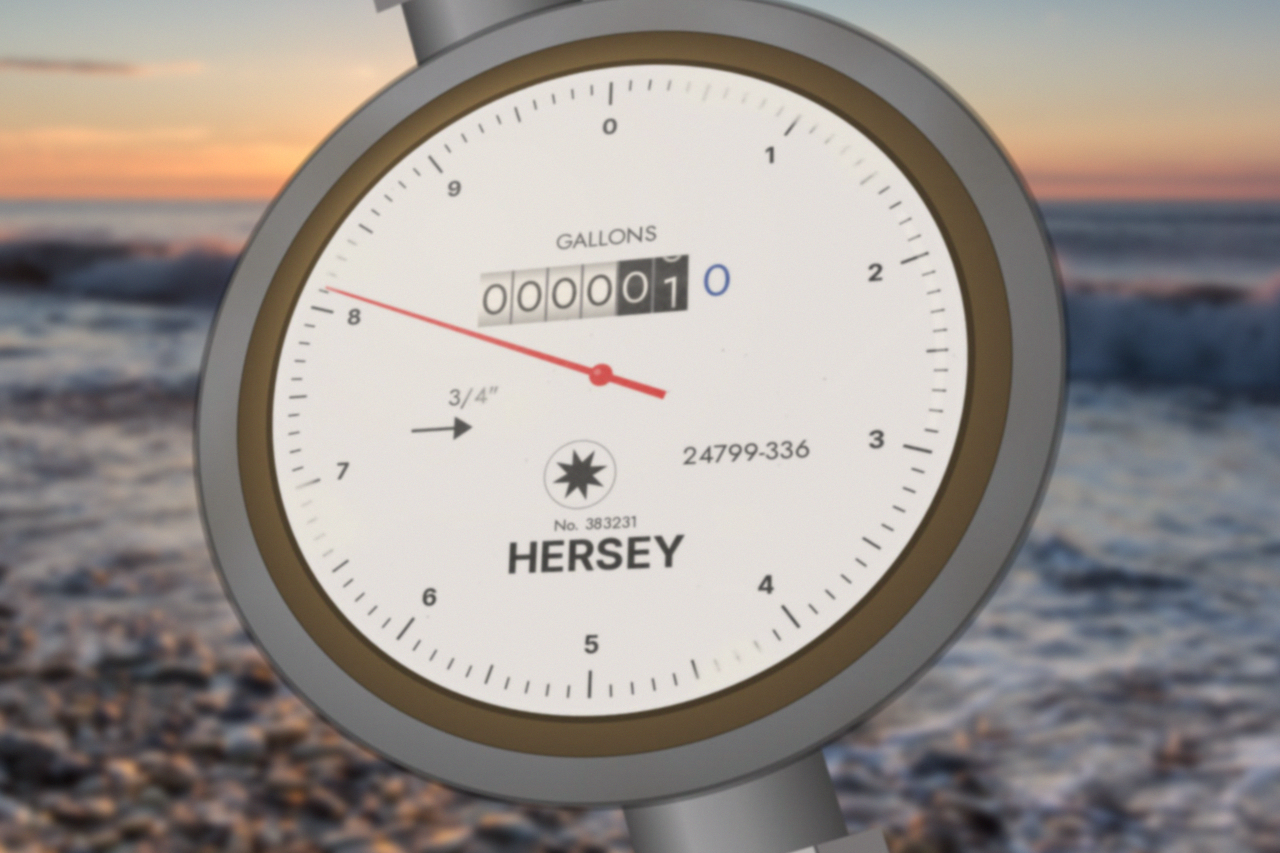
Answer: 8.1 gal
